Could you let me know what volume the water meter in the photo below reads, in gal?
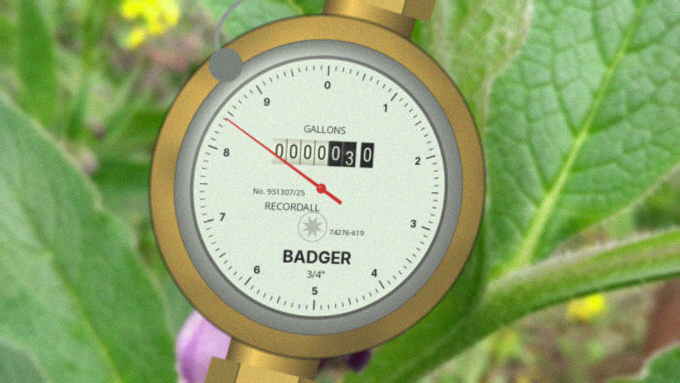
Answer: 28.4 gal
